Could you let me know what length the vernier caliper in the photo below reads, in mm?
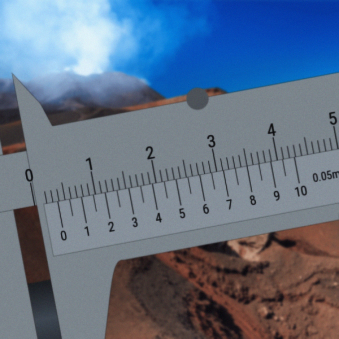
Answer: 3.8 mm
